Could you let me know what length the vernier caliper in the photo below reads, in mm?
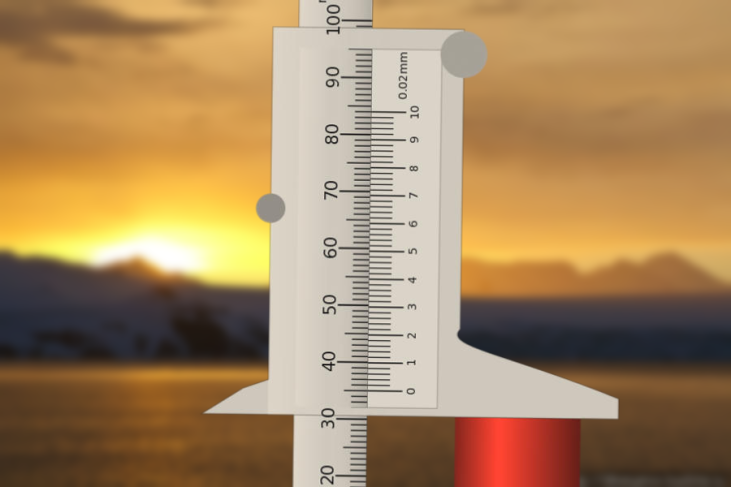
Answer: 35.0 mm
